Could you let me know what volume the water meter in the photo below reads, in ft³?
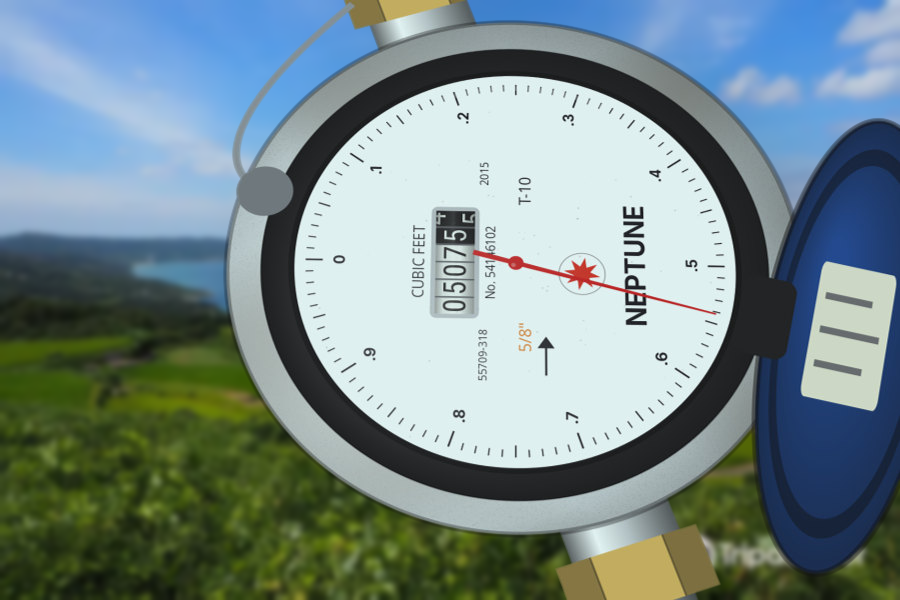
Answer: 50754.54 ft³
